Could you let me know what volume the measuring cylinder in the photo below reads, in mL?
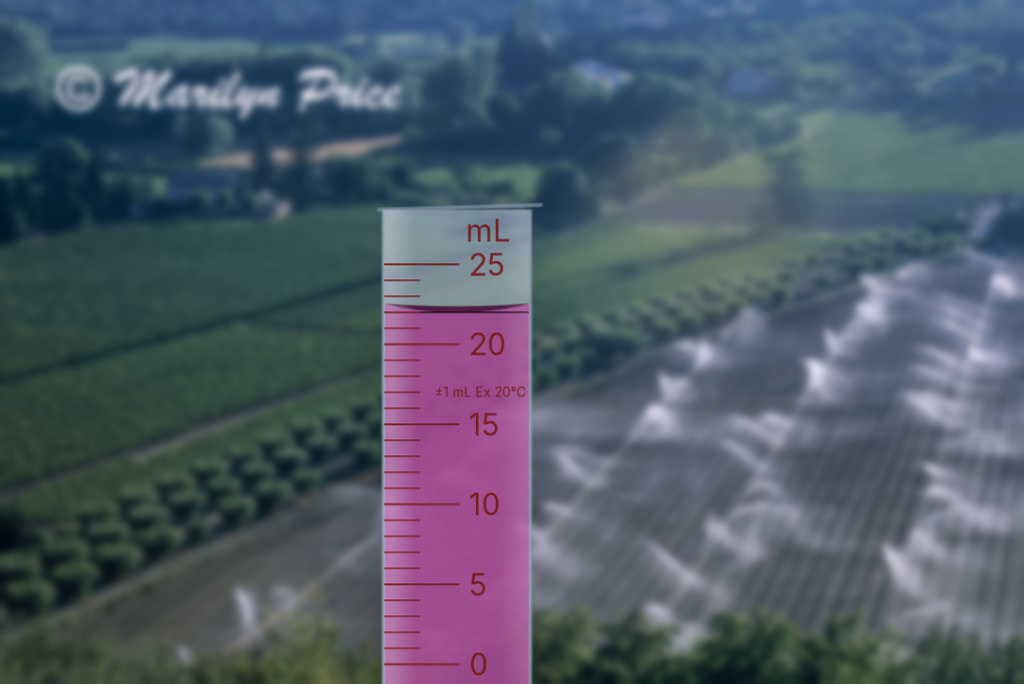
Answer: 22 mL
